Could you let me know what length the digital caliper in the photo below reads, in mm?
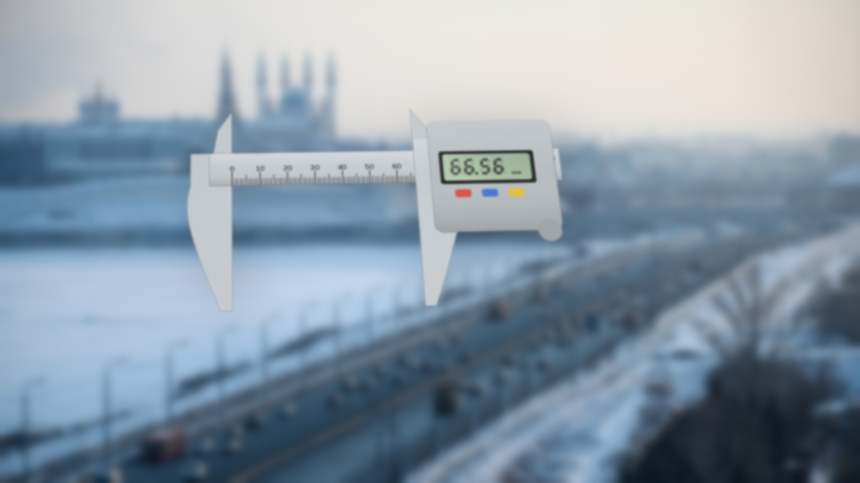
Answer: 66.56 mm
